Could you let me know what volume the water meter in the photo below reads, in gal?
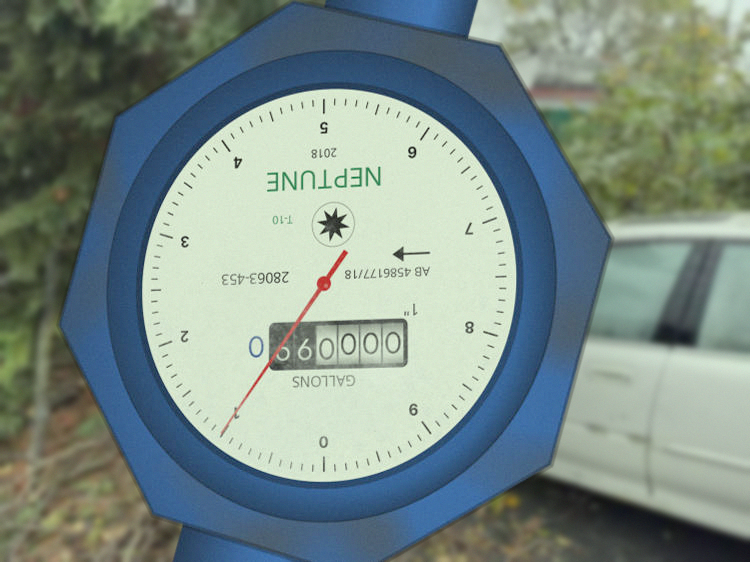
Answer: 991.0 gal
